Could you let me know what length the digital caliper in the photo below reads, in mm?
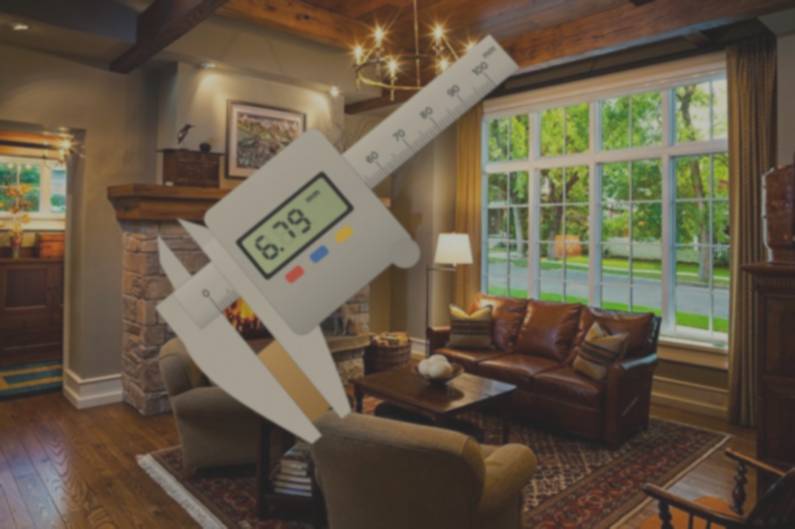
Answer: 6.79 mm
